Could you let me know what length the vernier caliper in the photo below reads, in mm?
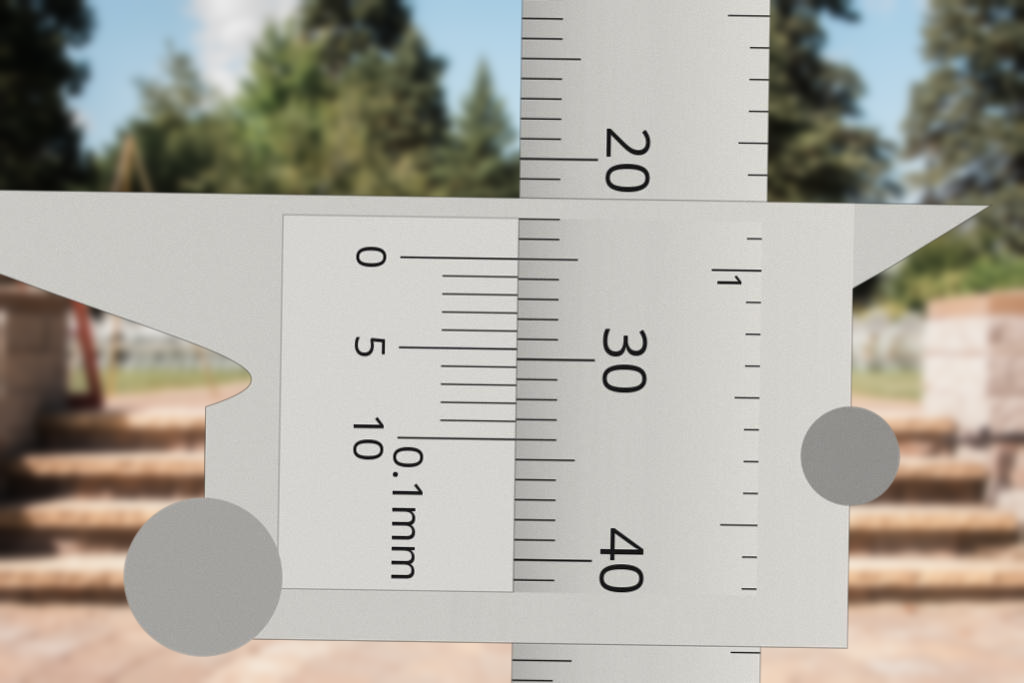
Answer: 25.0 mm
